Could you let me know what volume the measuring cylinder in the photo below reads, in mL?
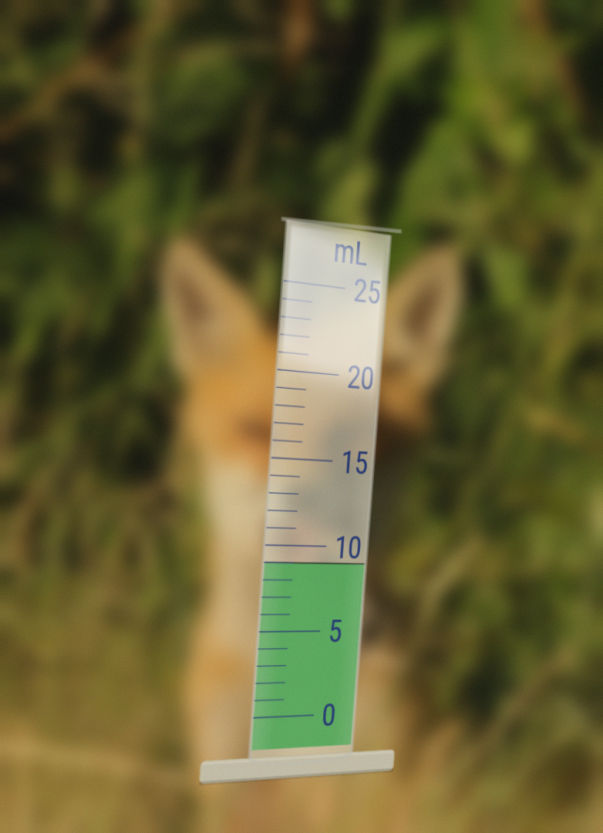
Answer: 9 mL
